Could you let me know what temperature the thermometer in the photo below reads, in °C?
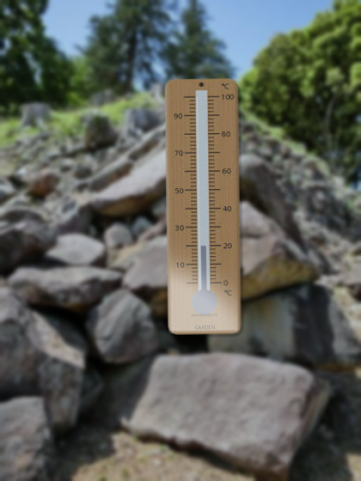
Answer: 20 °C
